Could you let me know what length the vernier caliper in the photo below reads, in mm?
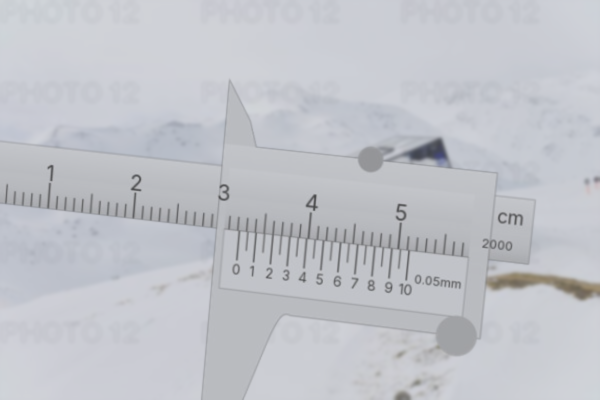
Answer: 32.2 mm
